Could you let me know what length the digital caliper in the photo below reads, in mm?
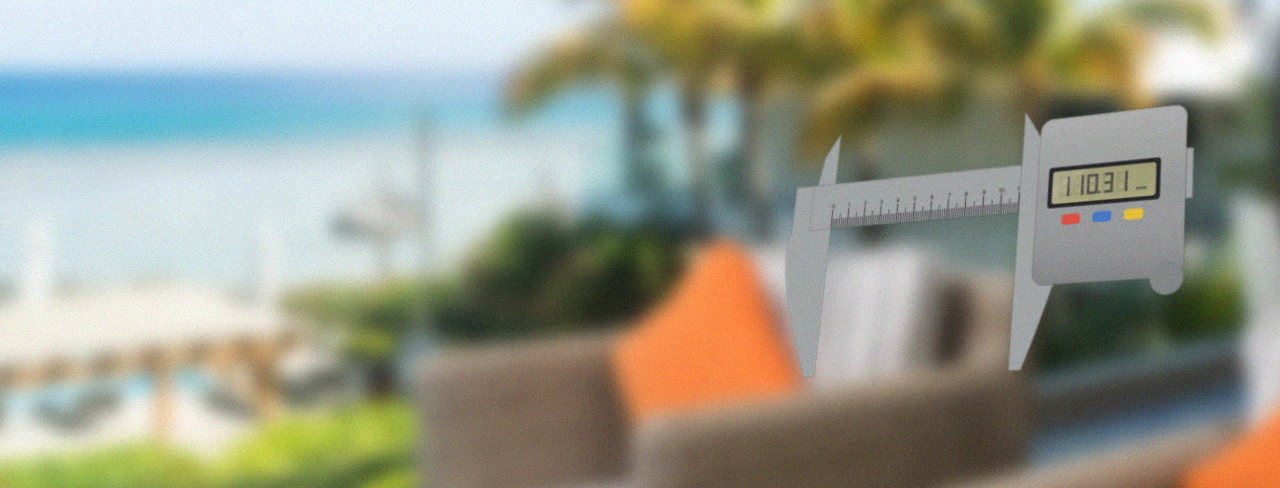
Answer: 110.31 mm
